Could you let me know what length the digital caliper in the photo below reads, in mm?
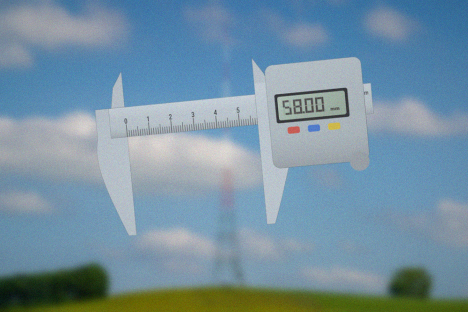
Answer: 58.00 mm
